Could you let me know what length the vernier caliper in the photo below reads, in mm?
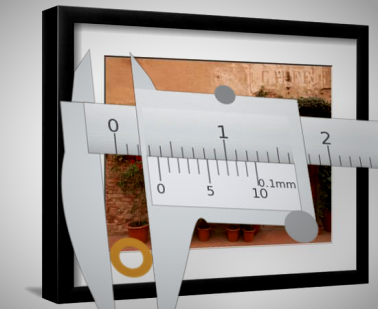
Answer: 3.7 mm
